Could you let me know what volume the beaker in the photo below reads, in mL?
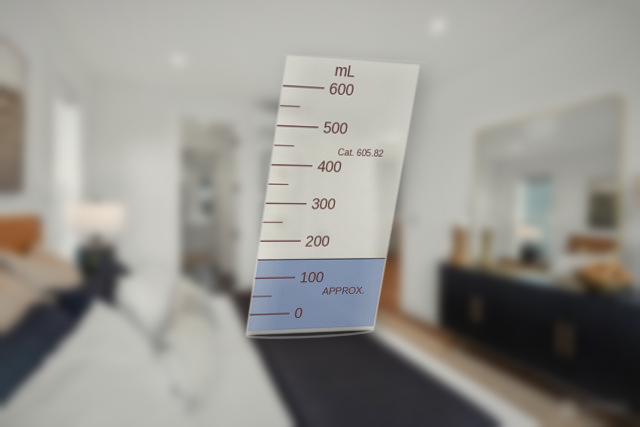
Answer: 150 mL
